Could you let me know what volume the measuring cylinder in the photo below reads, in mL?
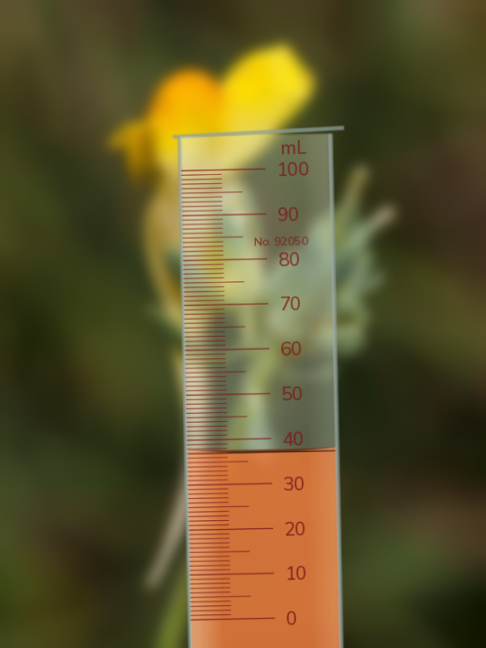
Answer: 37 mL
